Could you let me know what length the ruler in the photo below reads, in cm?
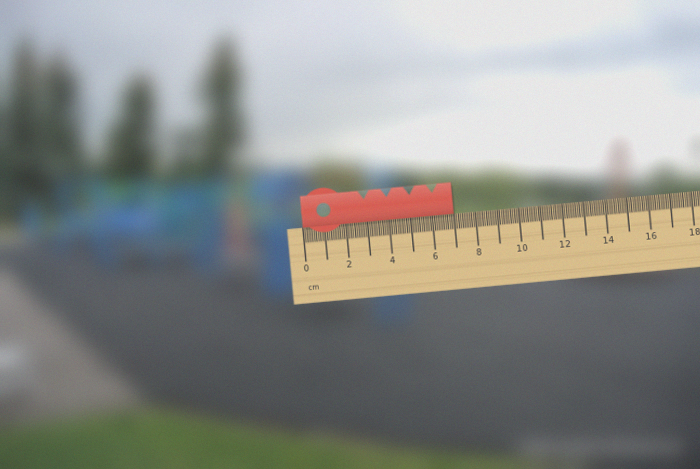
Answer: 7 cm
